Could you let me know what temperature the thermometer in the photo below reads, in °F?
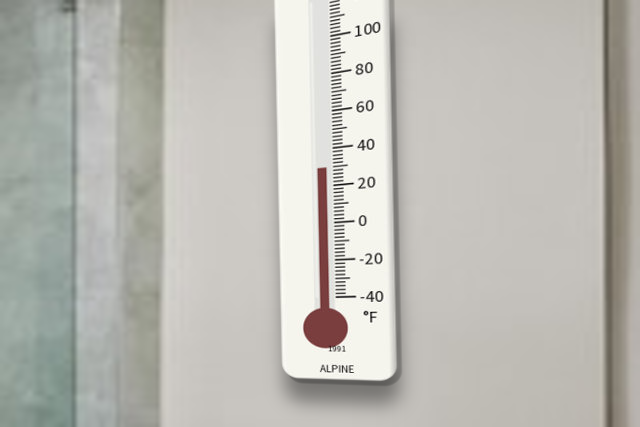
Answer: 30 °F
